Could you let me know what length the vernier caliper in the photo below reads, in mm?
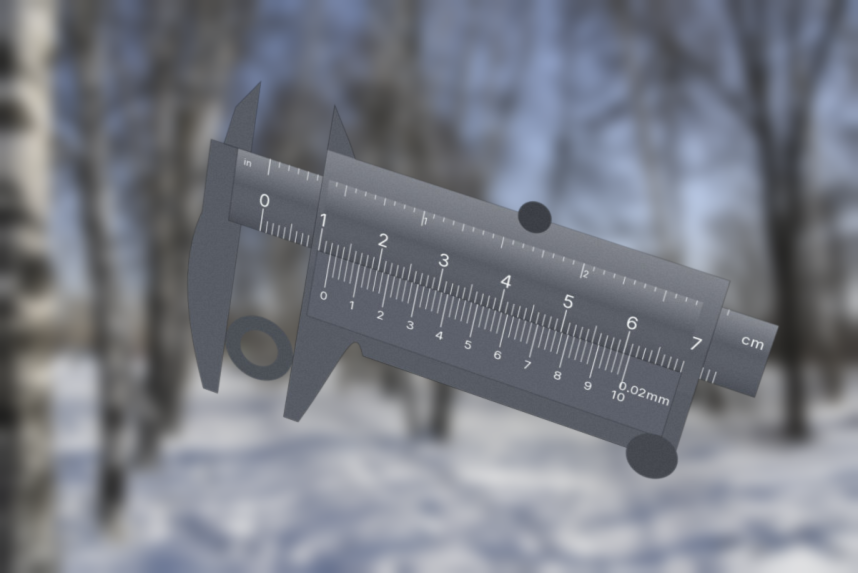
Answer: 12.0 mm
